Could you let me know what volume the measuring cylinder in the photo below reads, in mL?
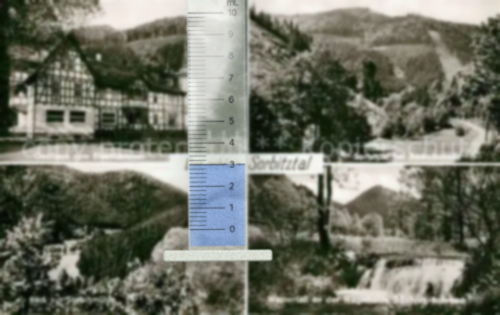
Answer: 3 mL
